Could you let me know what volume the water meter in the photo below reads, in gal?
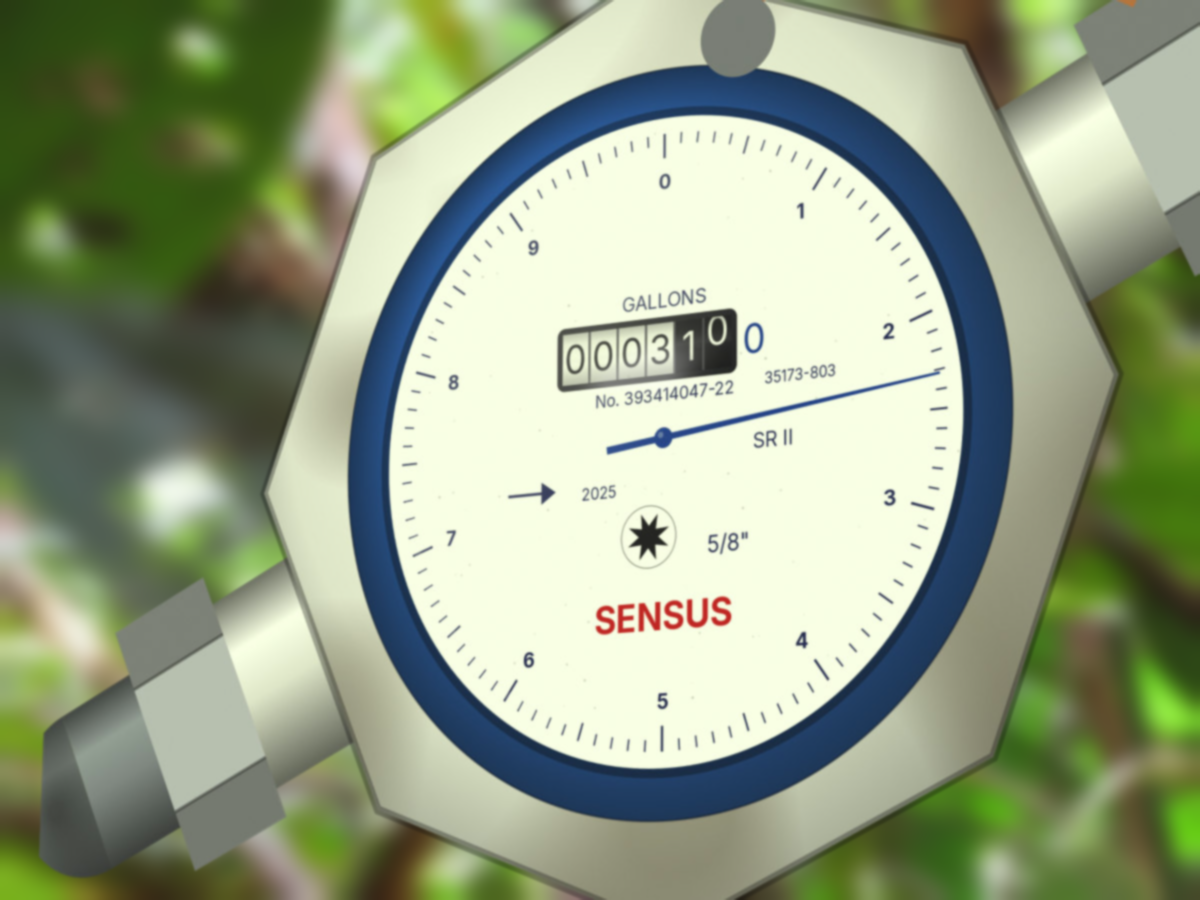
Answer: 3102.3 gal
